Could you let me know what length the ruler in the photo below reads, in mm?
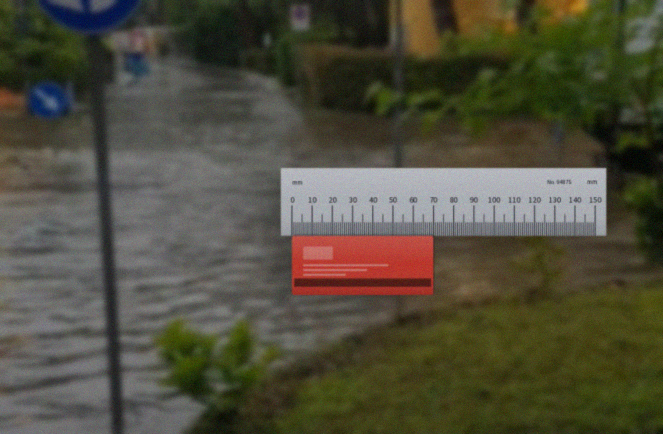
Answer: 70 mm
